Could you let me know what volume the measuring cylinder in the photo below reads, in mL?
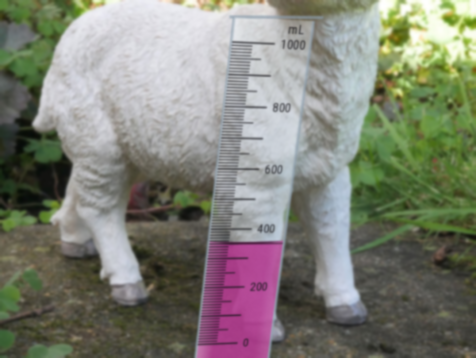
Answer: 350 mL
